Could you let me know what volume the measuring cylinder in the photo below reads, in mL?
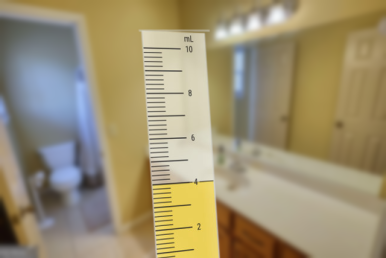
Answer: 4 mL
